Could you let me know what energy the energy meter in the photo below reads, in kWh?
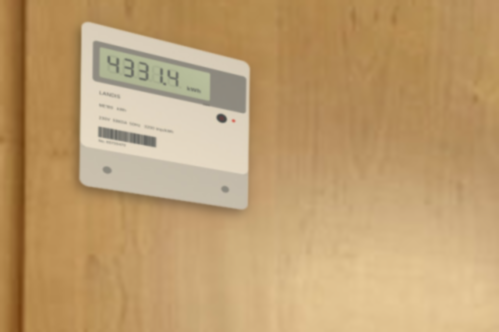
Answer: 4331.4 kWh
